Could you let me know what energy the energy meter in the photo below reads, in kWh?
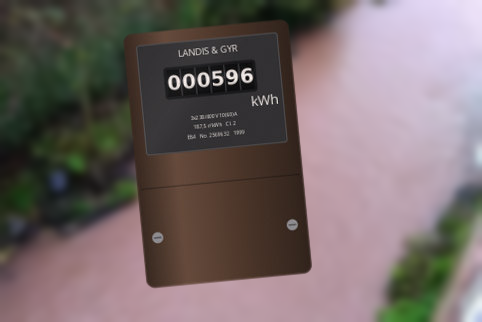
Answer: 596 kWh
